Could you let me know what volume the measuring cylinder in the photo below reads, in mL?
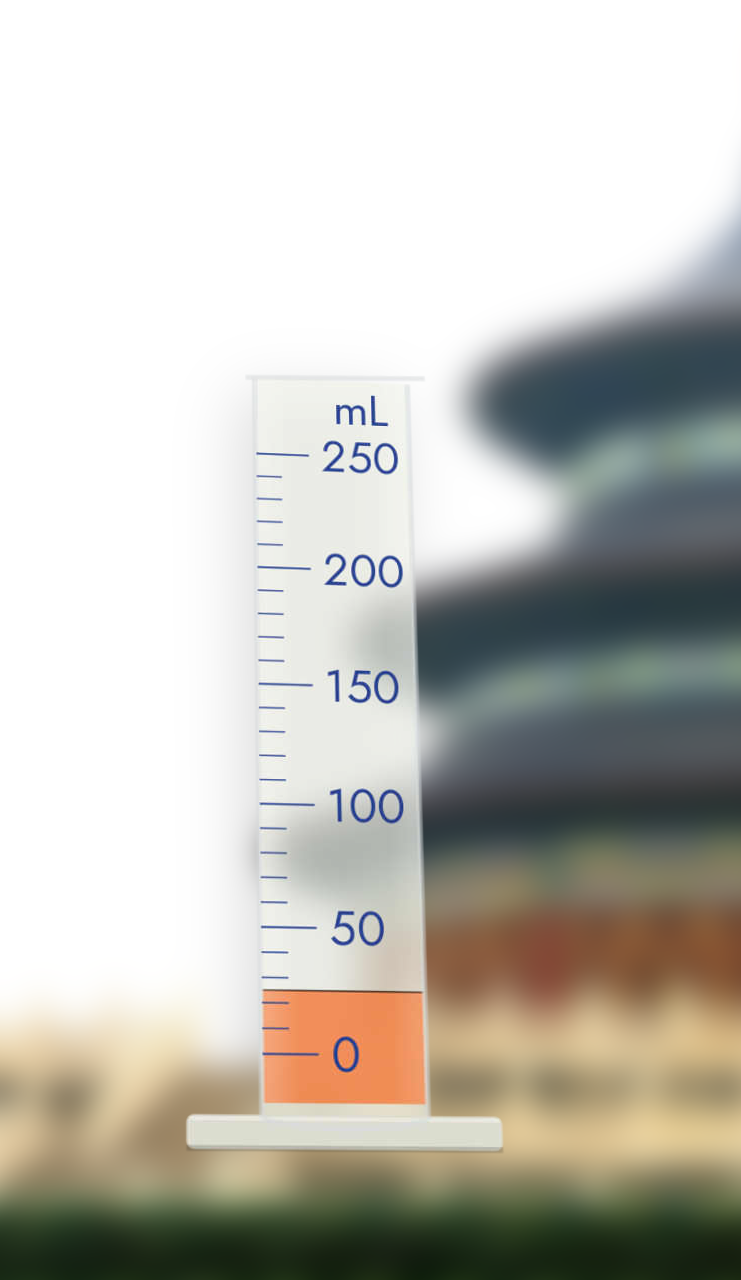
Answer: 25 mL
